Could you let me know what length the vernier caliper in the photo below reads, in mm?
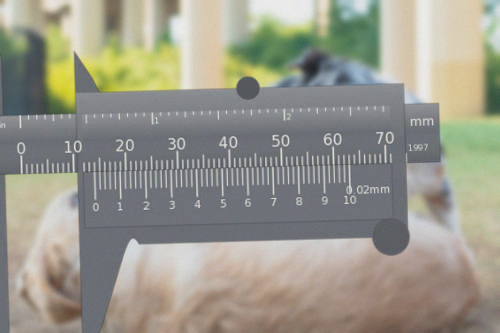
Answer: 14.0 mm
